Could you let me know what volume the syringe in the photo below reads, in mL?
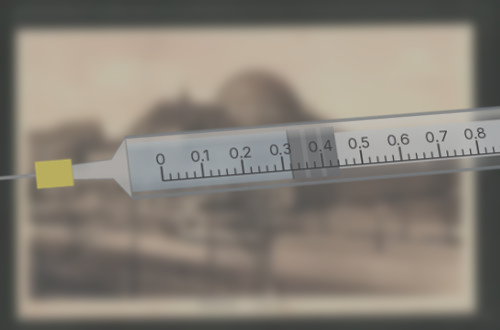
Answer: 0.32 mL
